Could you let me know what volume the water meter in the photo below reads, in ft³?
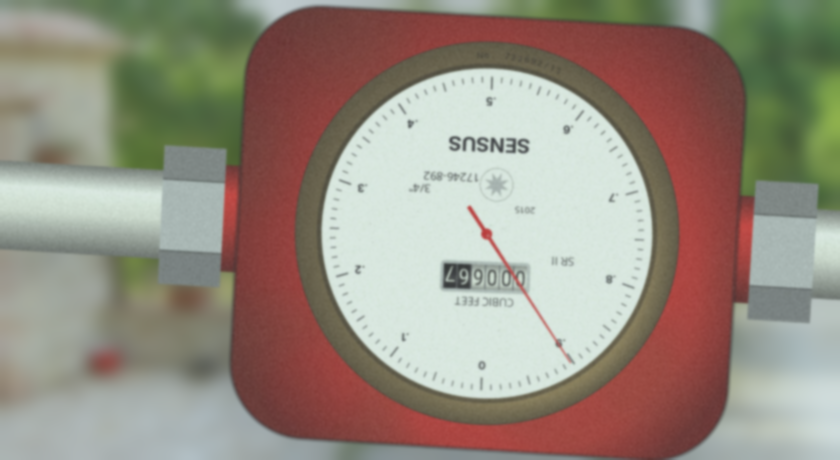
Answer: 666.90 ft³
